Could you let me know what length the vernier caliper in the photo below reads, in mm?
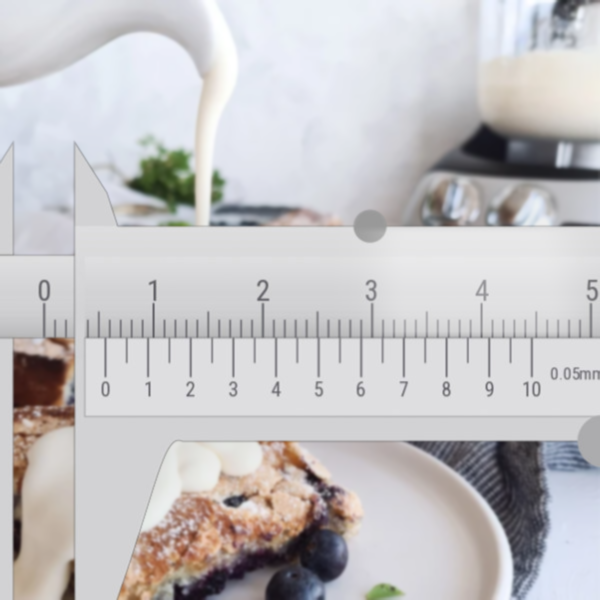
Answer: 5.6 mm
